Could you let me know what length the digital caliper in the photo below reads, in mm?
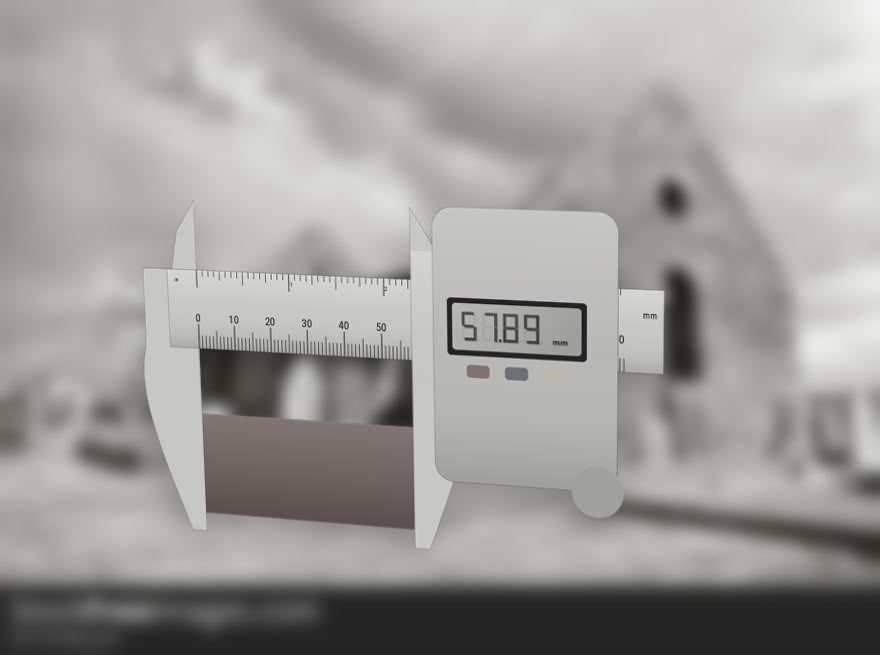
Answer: 57.89 mm
